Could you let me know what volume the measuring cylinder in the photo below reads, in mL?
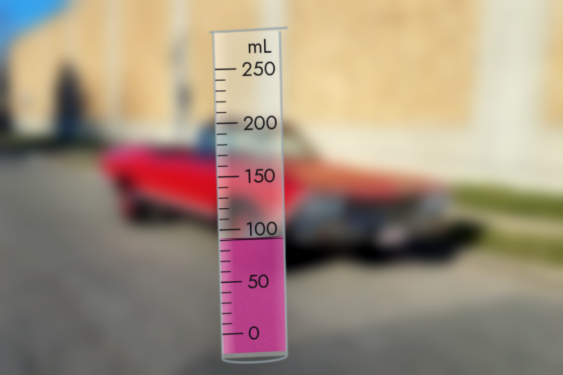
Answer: 90 mL
